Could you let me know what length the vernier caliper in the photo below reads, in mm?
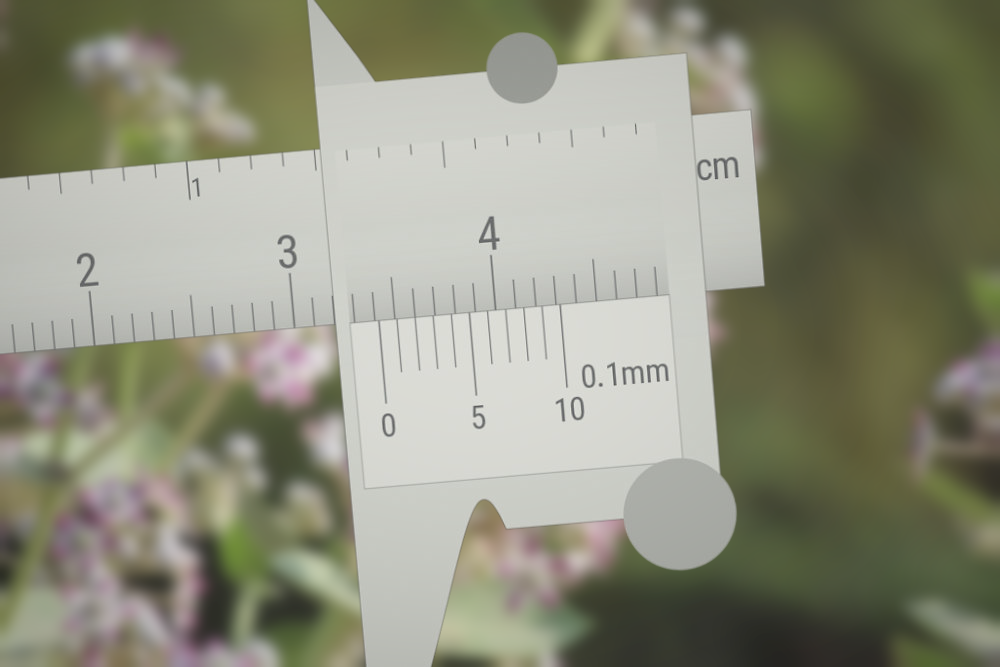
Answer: 34.2 mm
